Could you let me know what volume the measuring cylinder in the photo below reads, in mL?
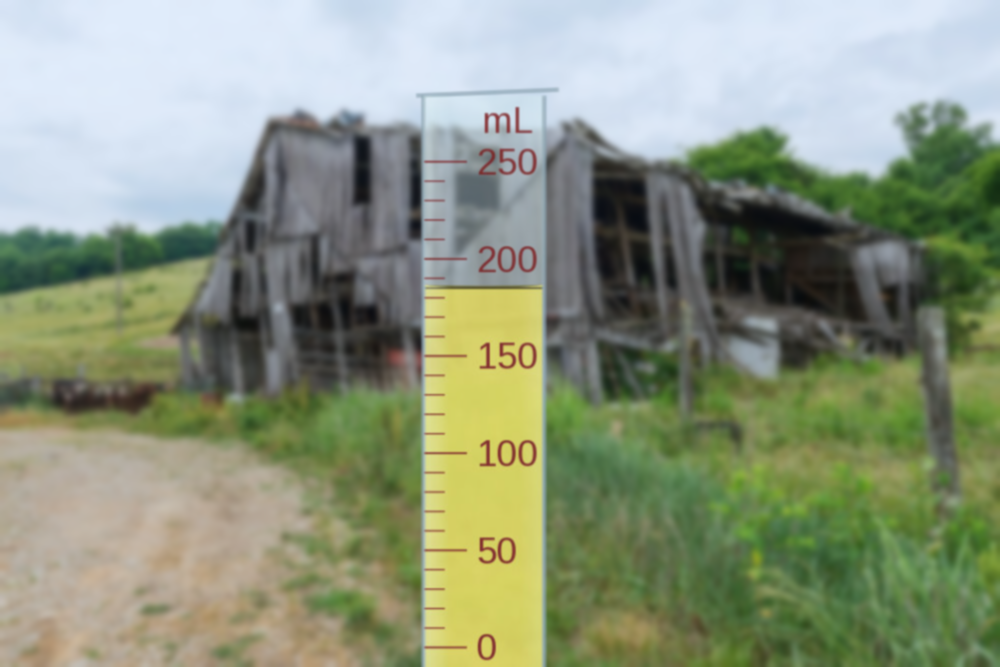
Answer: 185 mL
